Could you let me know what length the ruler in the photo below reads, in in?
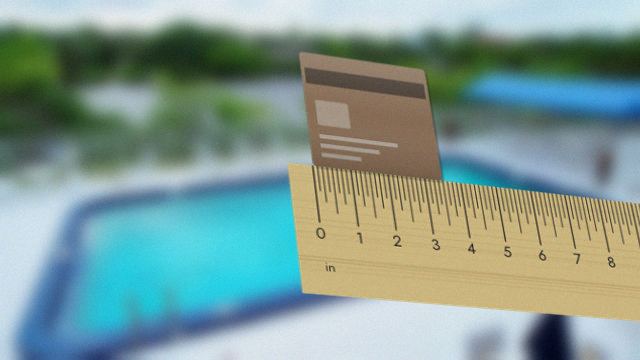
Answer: 3.5 in
